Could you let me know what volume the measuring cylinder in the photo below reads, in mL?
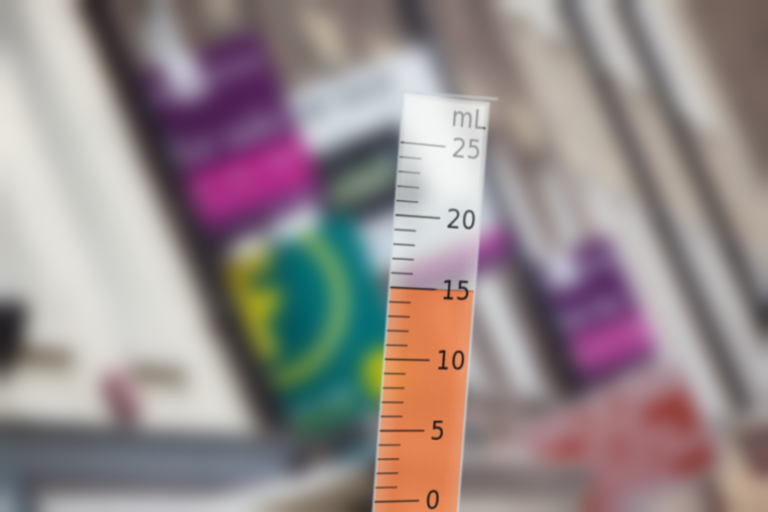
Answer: 15 mL
